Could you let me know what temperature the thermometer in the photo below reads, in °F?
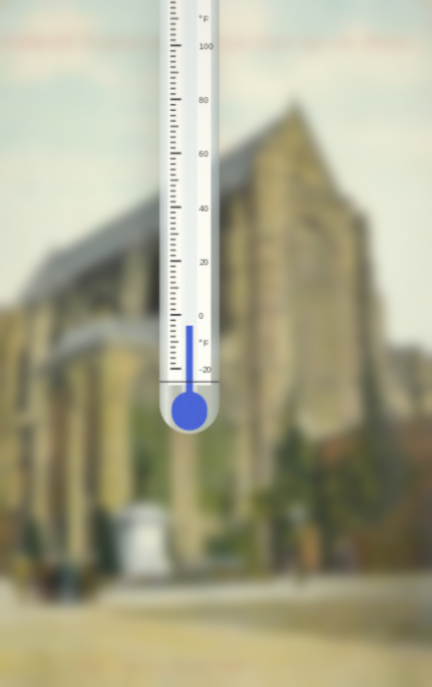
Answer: -4 °F
